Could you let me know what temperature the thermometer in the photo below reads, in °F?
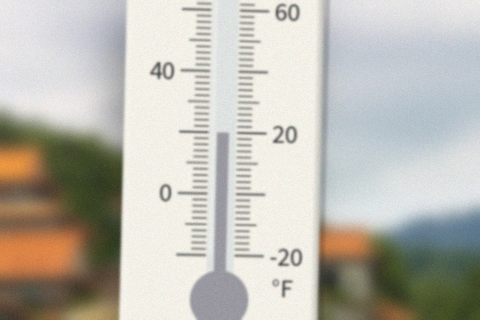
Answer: 20 °F
